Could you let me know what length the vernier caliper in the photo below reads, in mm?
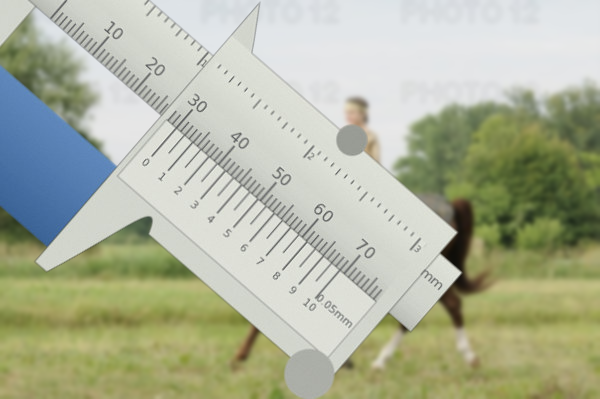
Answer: 30.0 mm
